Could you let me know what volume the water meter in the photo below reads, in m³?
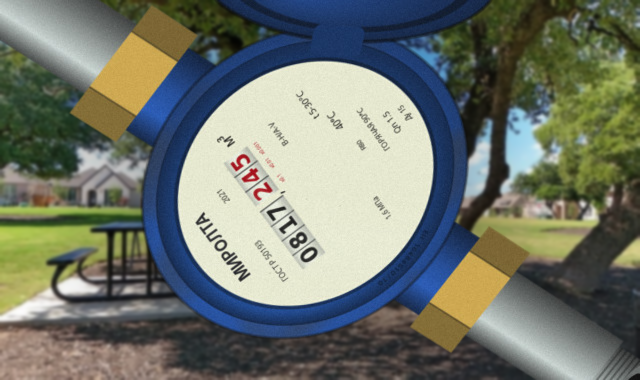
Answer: 817.245 m³
